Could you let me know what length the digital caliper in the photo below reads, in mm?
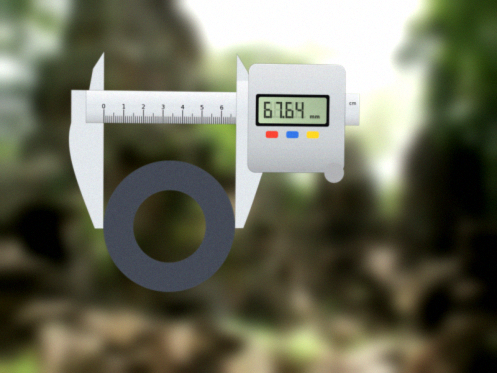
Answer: 67.64 mm
